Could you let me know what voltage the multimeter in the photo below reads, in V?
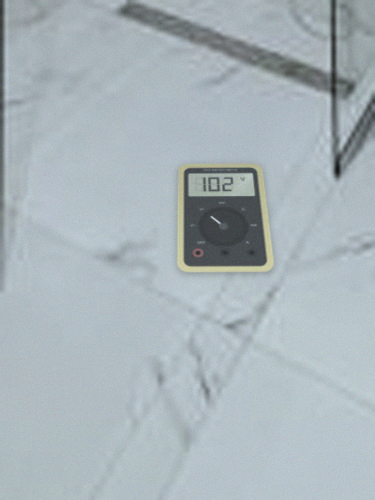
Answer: 102 V
